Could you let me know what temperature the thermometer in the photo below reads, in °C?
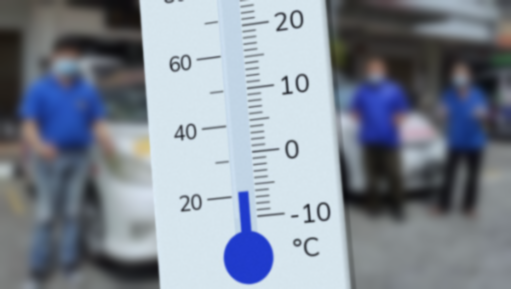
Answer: -6 °C
